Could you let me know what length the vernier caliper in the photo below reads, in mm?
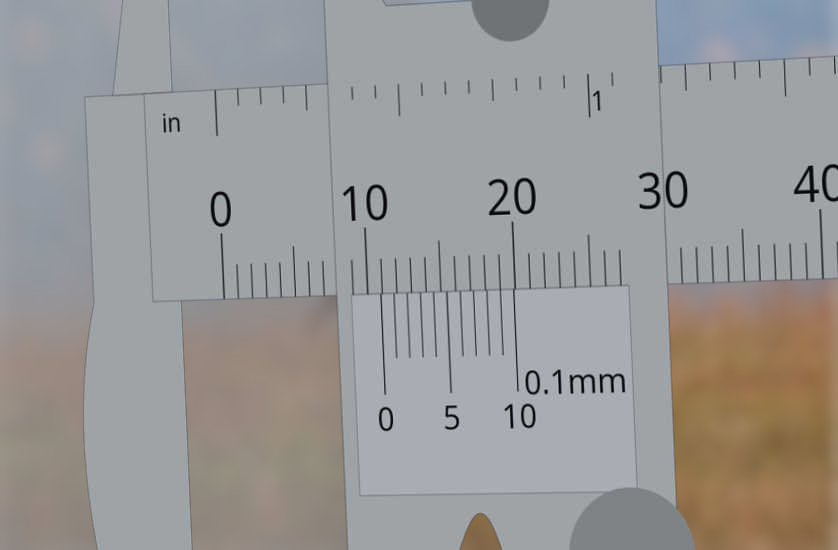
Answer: 10.9 mm
